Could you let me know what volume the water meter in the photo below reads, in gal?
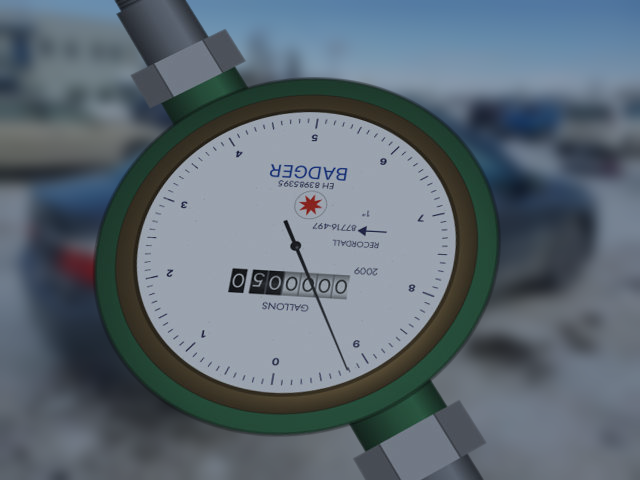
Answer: 49.2 gal
